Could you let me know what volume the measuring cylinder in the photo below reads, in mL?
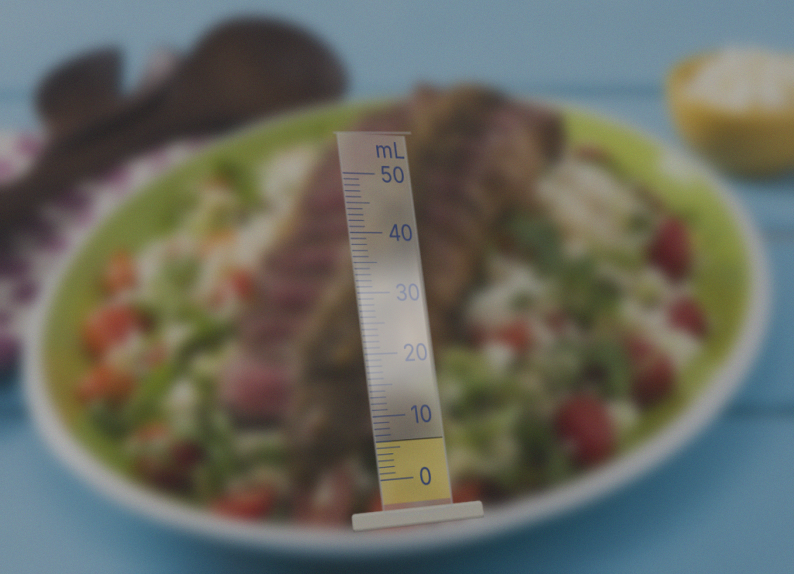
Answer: 6 mL
